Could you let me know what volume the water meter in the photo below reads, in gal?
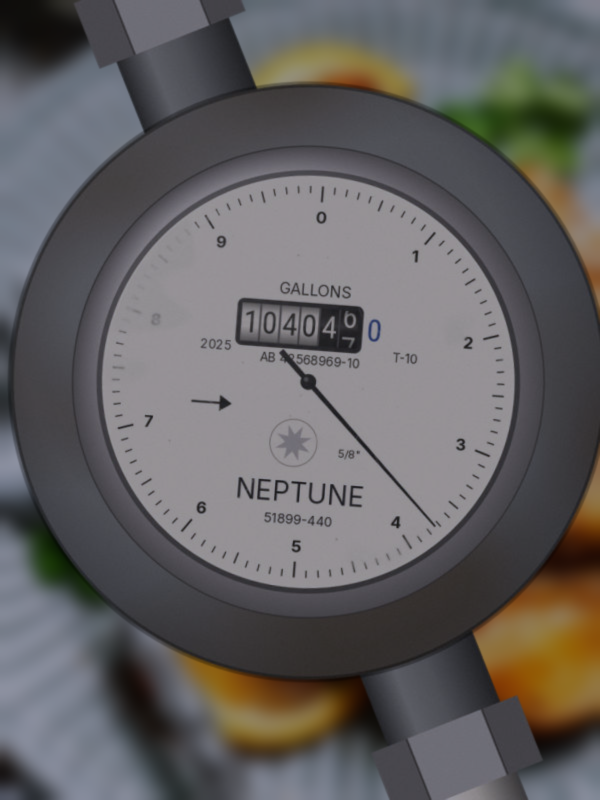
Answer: 1040463.7 gal
